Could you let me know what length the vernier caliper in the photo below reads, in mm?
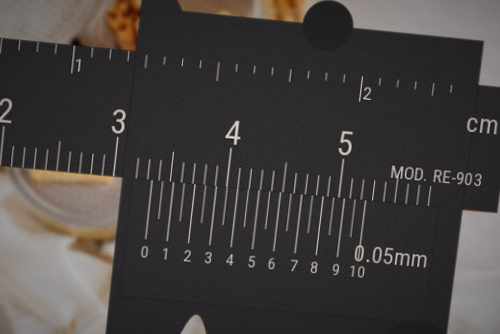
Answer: 33.4 mm
